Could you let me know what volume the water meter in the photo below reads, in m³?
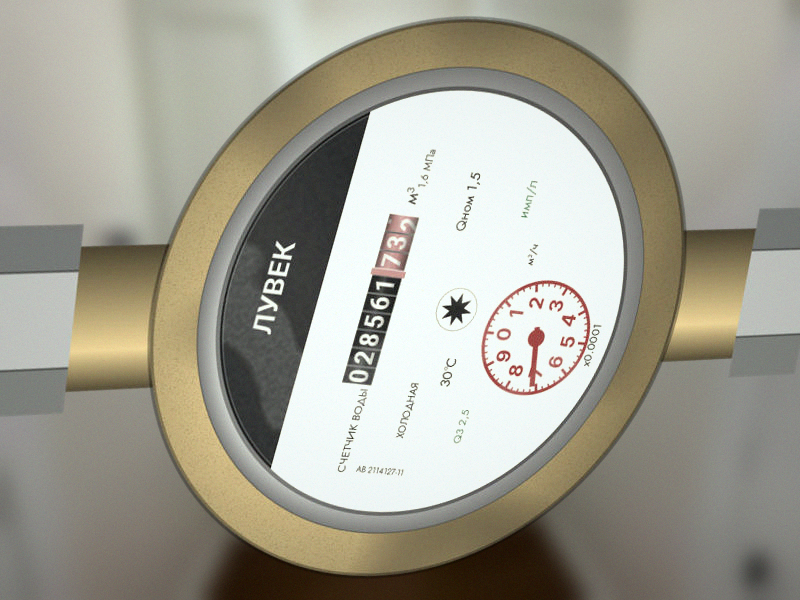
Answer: 28561.7317 m³
